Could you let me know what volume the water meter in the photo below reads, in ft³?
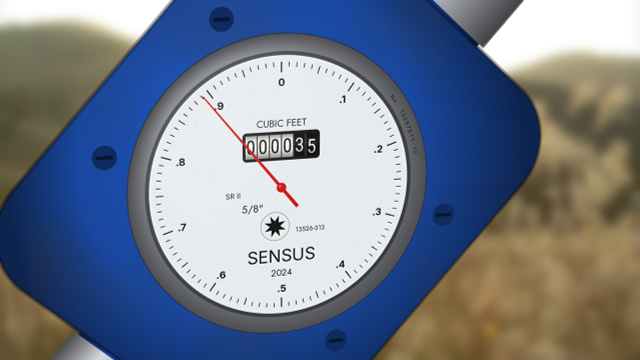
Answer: 34.89 ft³
